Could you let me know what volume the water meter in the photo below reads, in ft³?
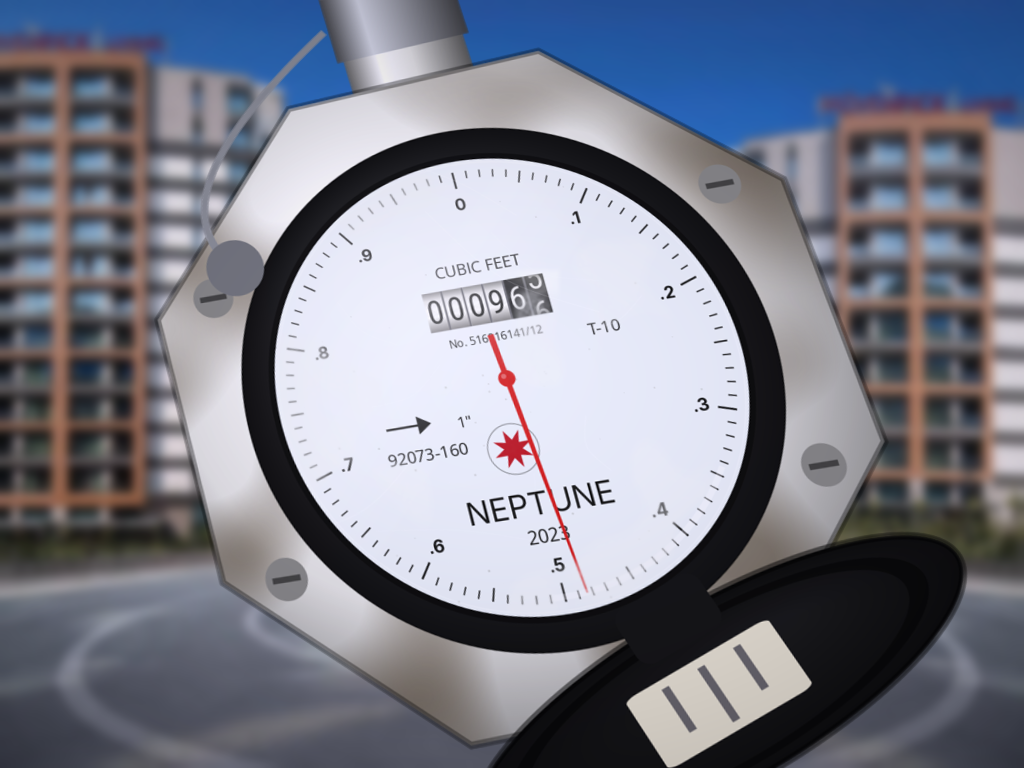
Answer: 965.48 ft³
